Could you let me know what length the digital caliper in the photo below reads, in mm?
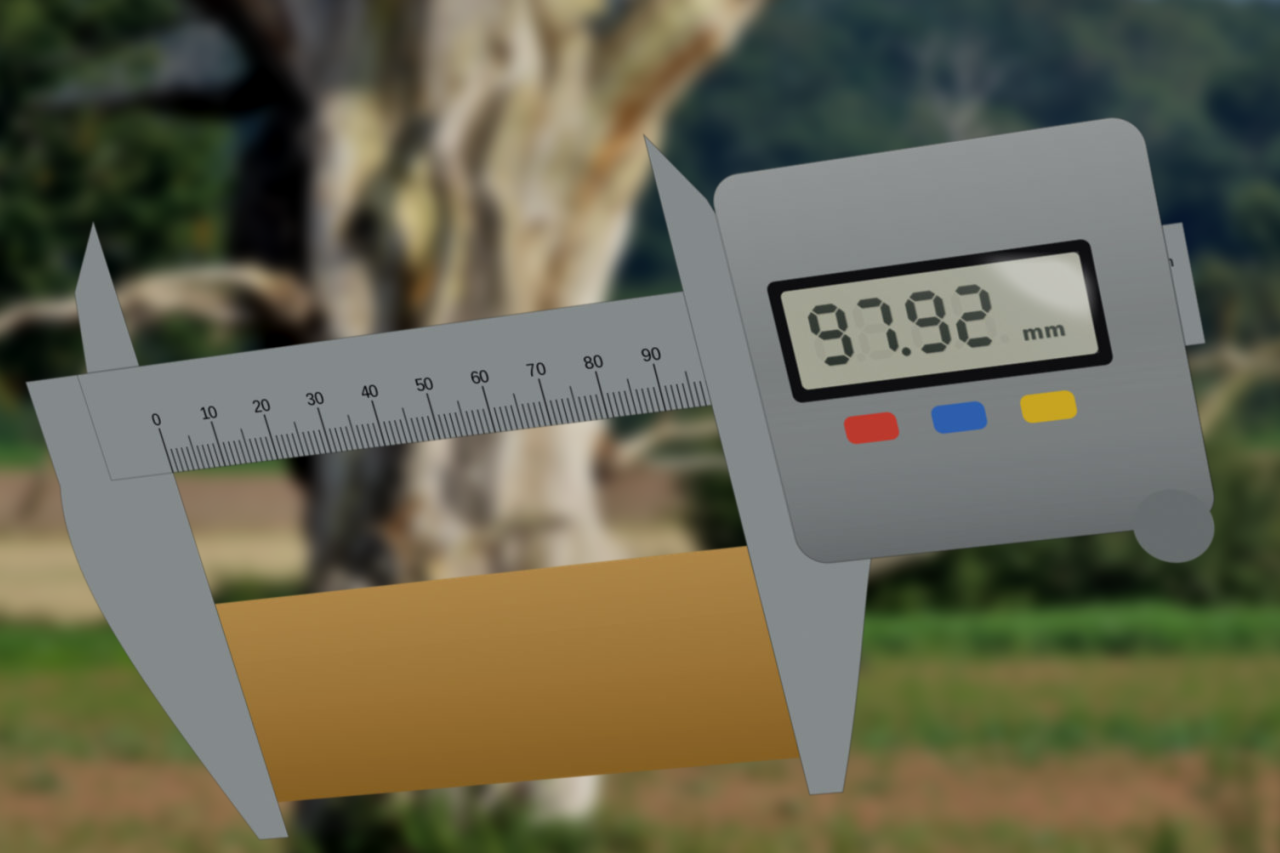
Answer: 97.92 mm
